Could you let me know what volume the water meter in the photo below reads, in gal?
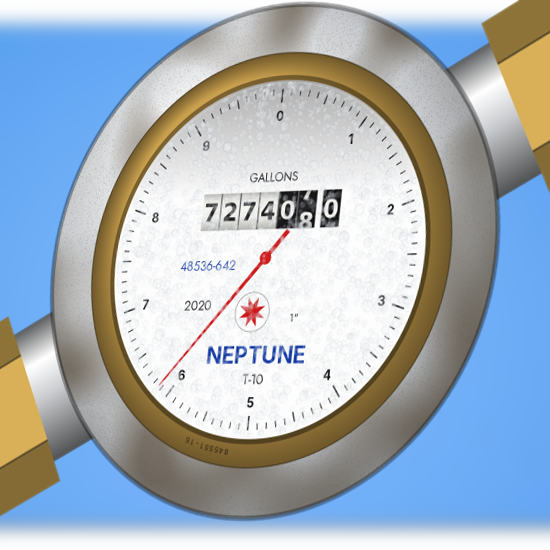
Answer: 7274076.1 gal
